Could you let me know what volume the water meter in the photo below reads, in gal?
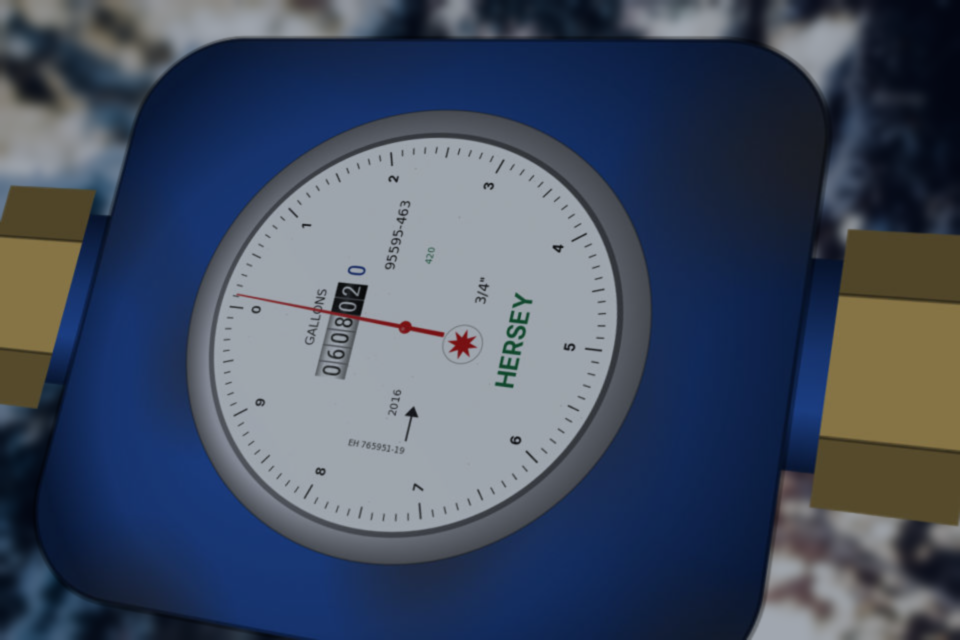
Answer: 608020.1 gal
